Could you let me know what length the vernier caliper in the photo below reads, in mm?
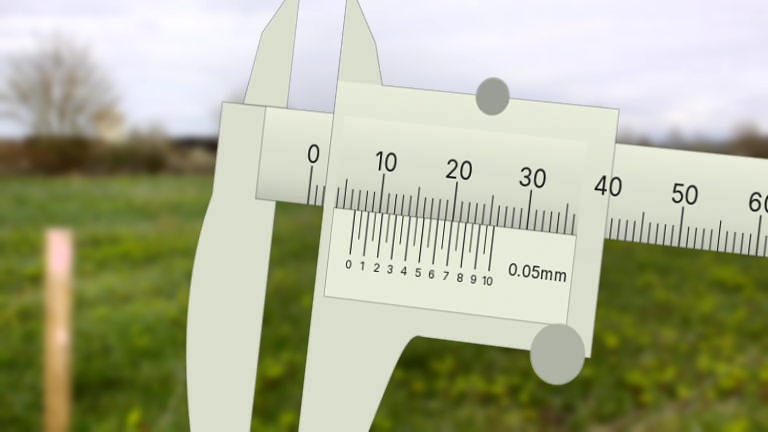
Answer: 6.6 mm
